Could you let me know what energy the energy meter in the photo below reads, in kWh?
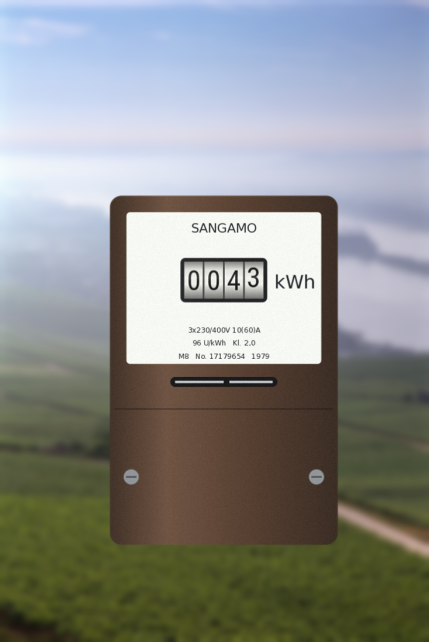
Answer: 43 kWh
